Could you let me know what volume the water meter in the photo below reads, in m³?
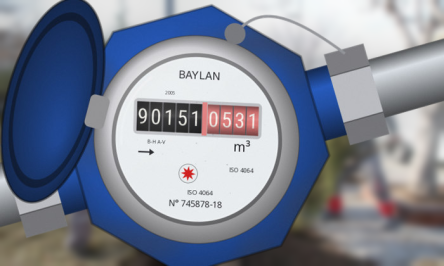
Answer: 90151.0531 m³
